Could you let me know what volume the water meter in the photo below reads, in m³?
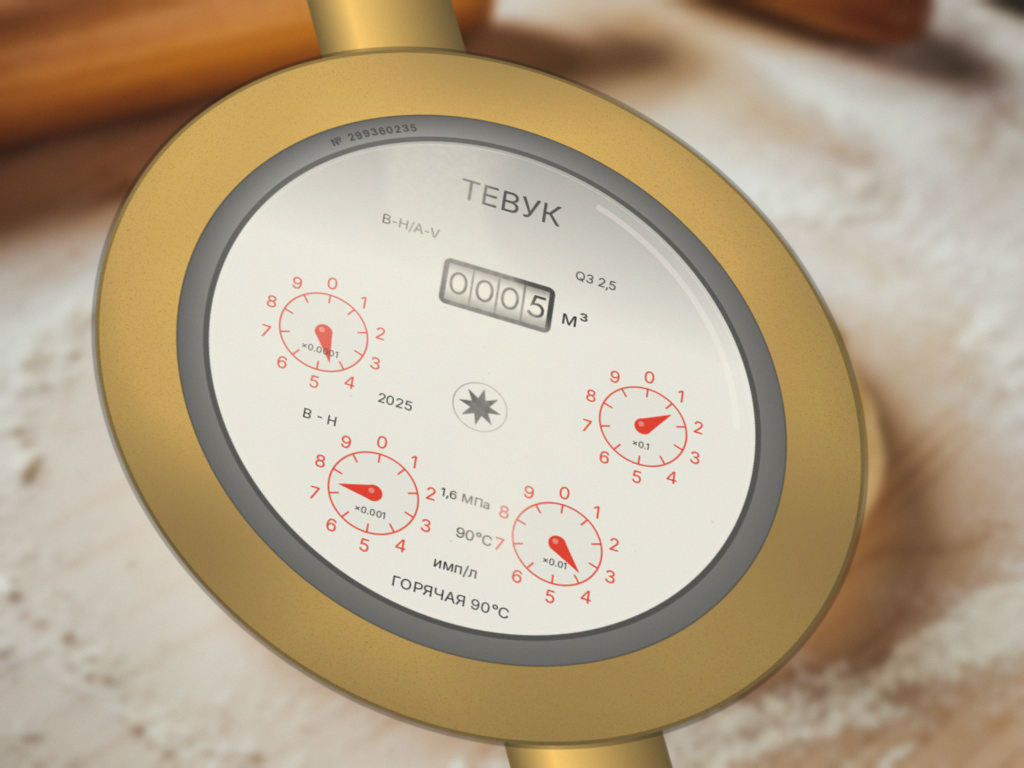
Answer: 5.1374 m³
